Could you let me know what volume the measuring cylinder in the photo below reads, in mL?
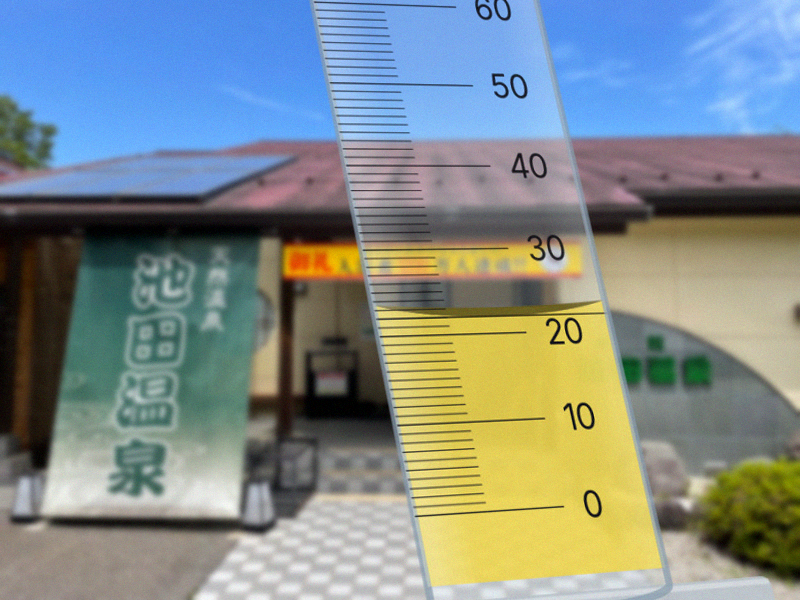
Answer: 22 mL
